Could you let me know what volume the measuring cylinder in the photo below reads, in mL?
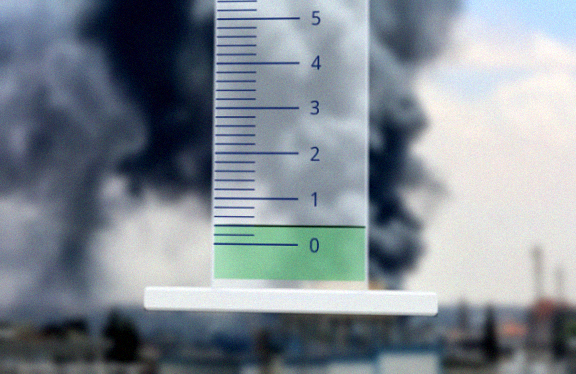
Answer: 0.4 mL
